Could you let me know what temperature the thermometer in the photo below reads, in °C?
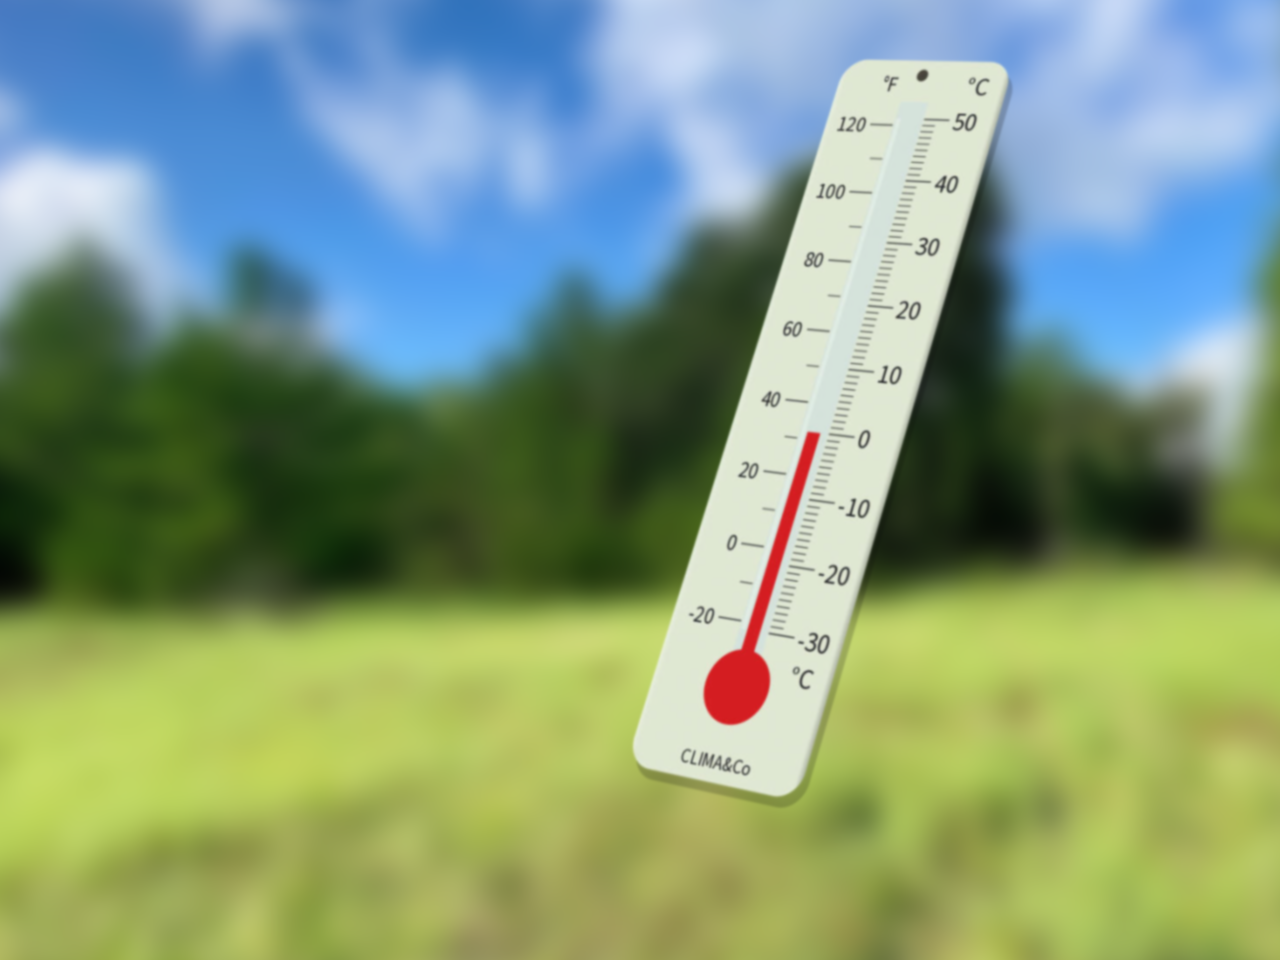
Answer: 0 °C
